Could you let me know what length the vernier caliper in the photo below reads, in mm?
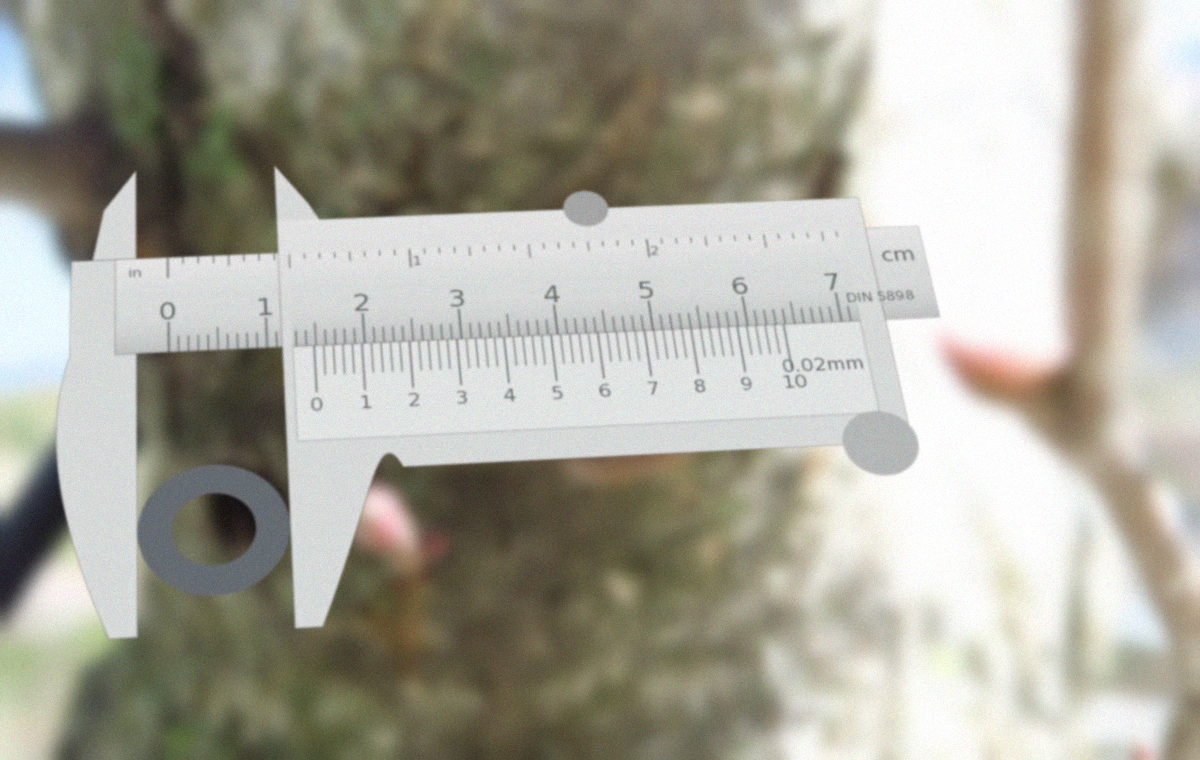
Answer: 14.8 mm
